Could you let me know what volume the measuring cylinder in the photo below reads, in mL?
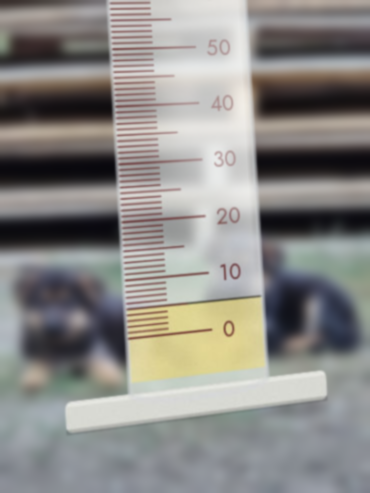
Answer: 5 mL
